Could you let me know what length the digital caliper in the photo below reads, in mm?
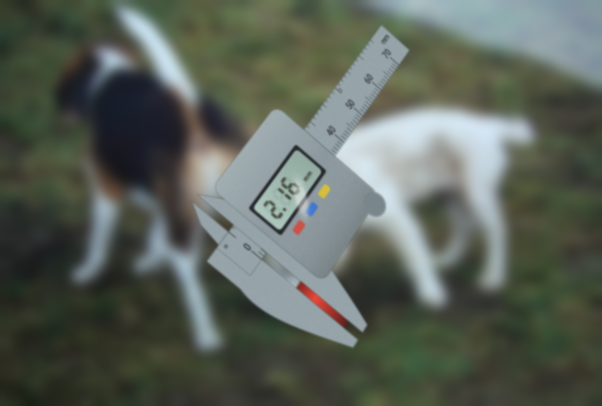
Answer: 2.16 mm
